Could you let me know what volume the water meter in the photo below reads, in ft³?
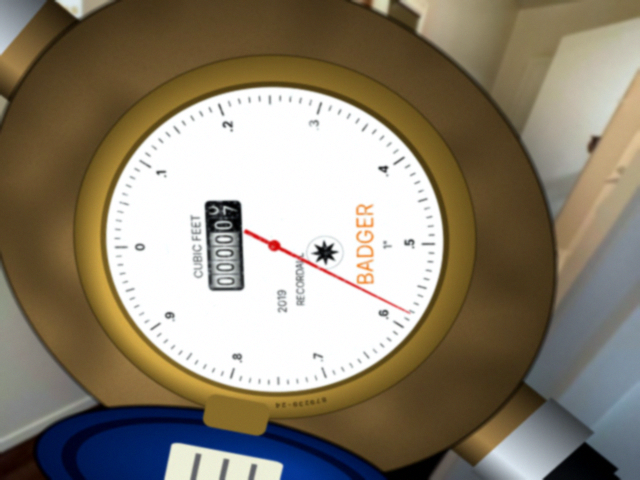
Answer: 6.58 ft³
